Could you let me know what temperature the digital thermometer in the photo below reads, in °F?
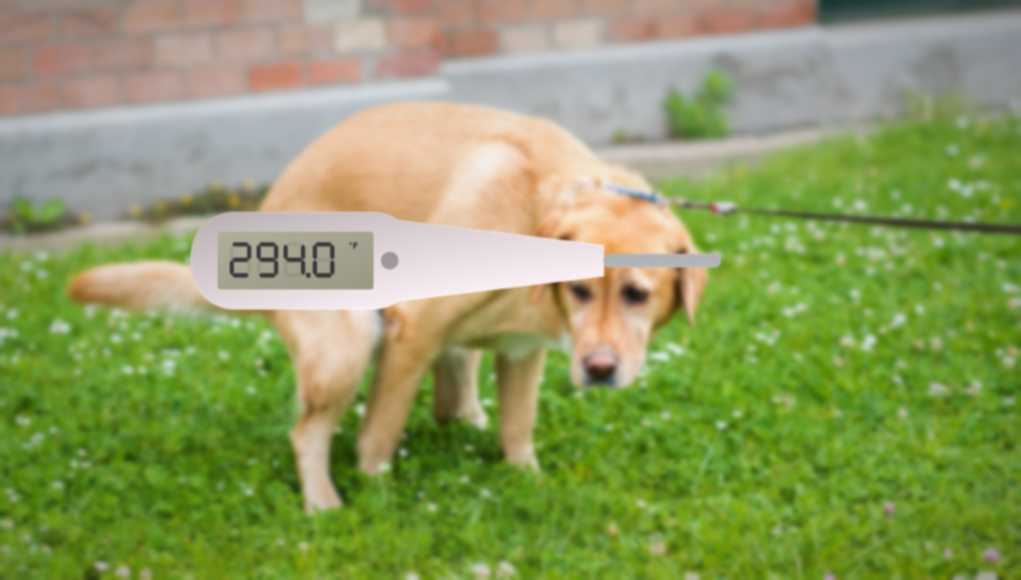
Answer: 294.0 °F
